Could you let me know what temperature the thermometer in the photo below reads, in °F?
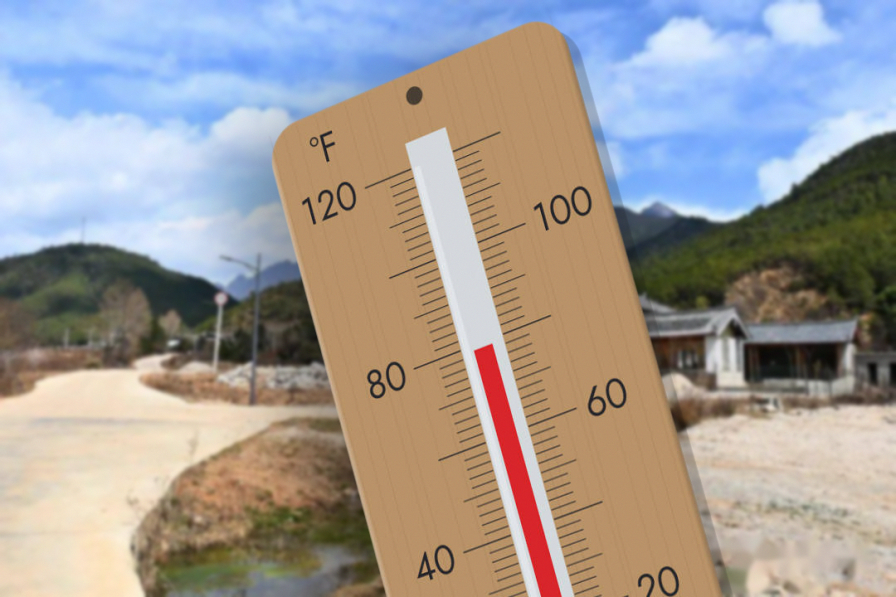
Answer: 79 °F
